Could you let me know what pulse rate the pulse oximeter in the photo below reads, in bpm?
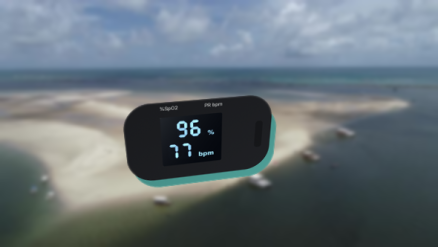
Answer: 77 bpm
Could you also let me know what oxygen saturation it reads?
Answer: 96 %
